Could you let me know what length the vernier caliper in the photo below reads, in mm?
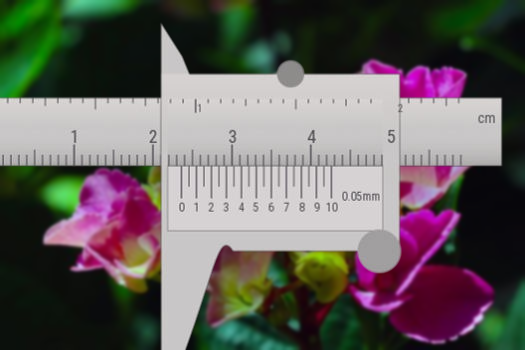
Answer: 23.6 mm
